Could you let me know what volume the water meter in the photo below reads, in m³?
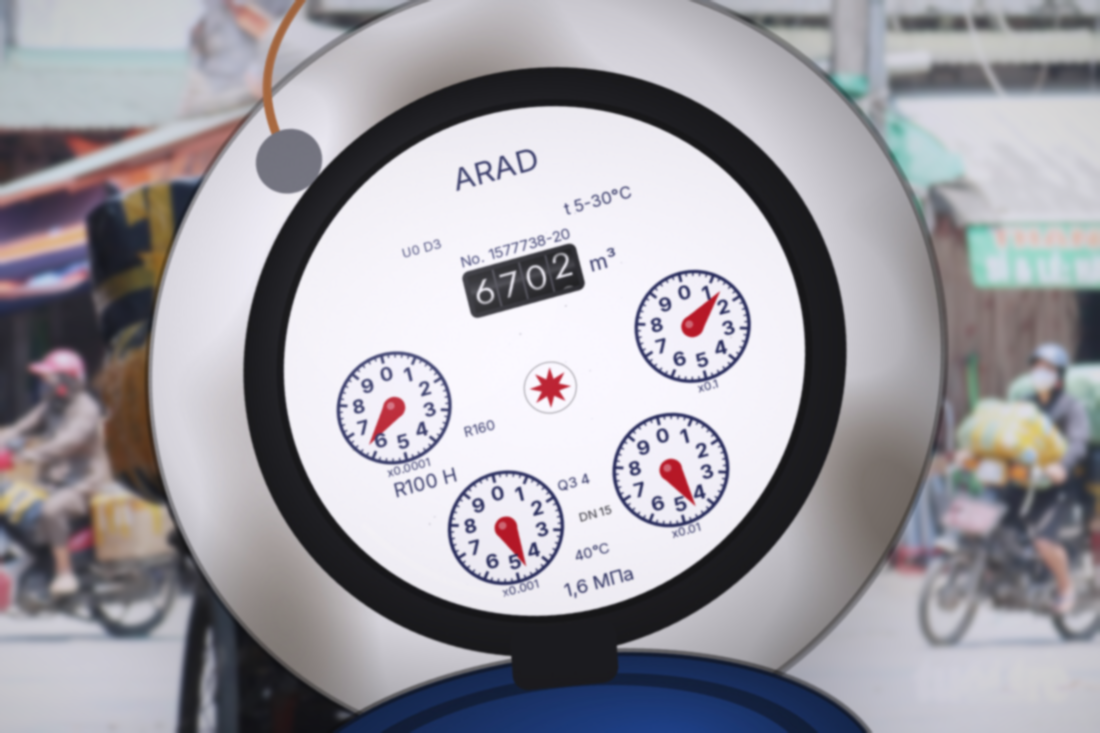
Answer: 6702.1446 m³
